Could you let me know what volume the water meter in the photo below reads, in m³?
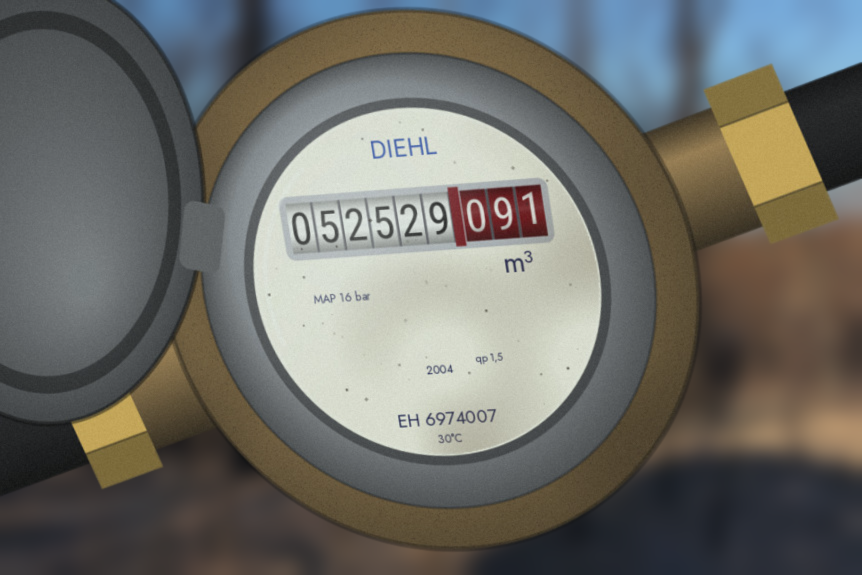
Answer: 52529.091 m³
